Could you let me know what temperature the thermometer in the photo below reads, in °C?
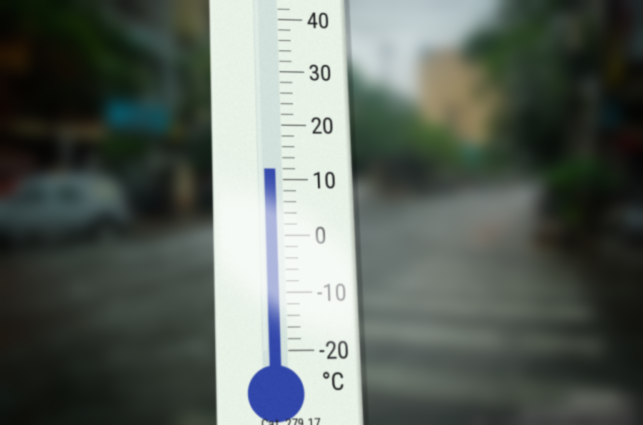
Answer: 12 °C
